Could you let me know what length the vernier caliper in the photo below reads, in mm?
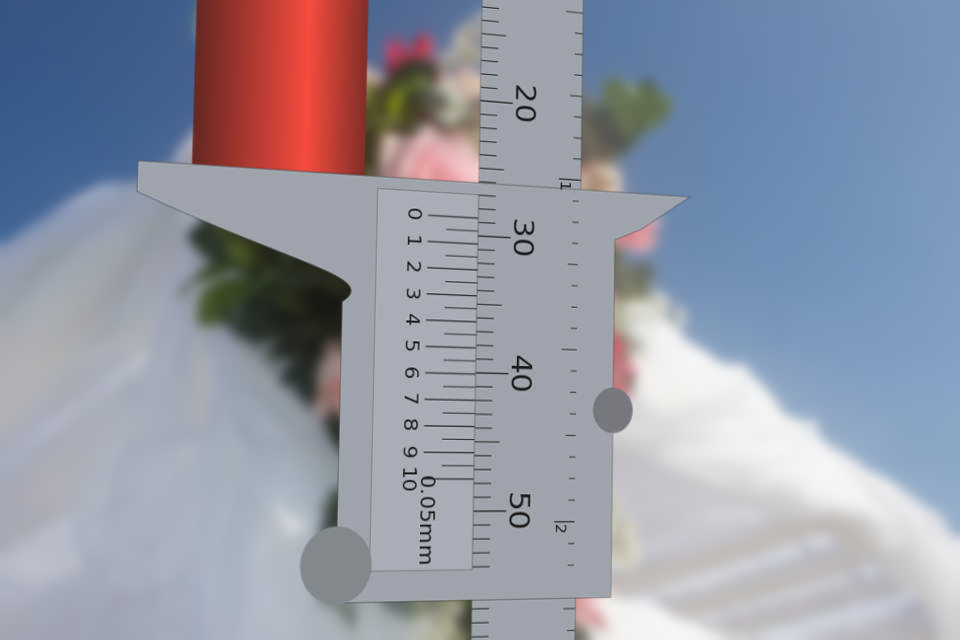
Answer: 28.7 mm
